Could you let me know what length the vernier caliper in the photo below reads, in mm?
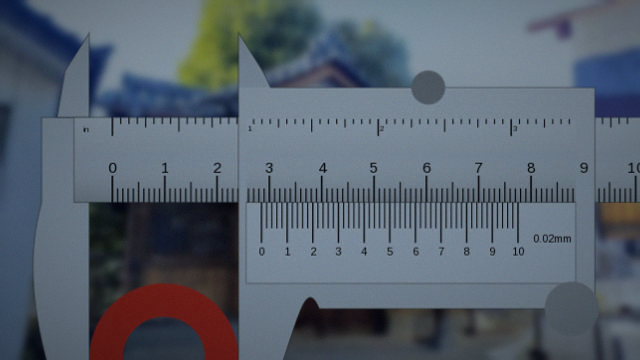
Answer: 28.5 mm
